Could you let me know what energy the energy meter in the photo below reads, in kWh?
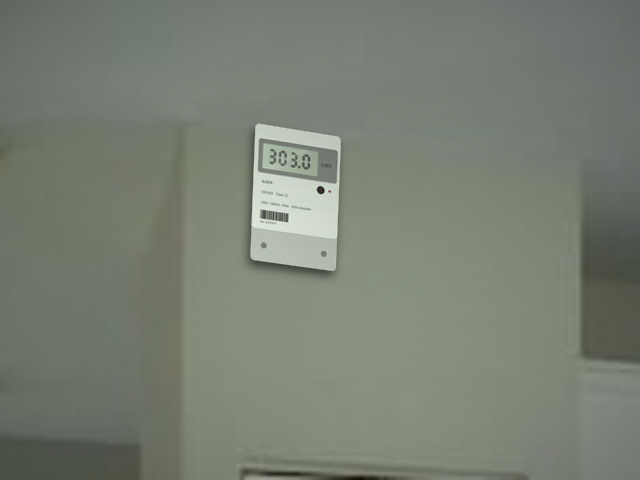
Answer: 303.0 kWh
